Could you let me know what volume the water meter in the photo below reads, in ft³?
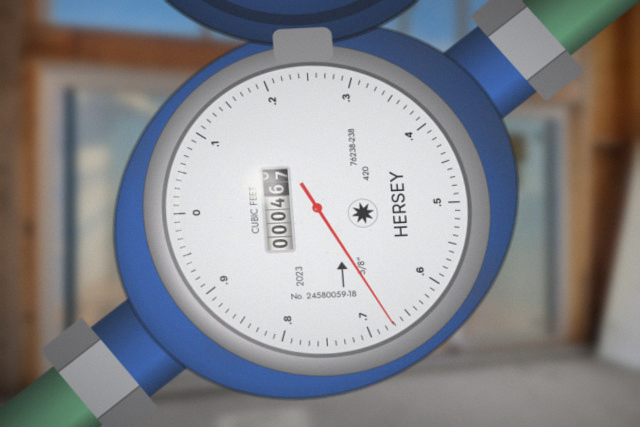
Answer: 466.67 ft³
